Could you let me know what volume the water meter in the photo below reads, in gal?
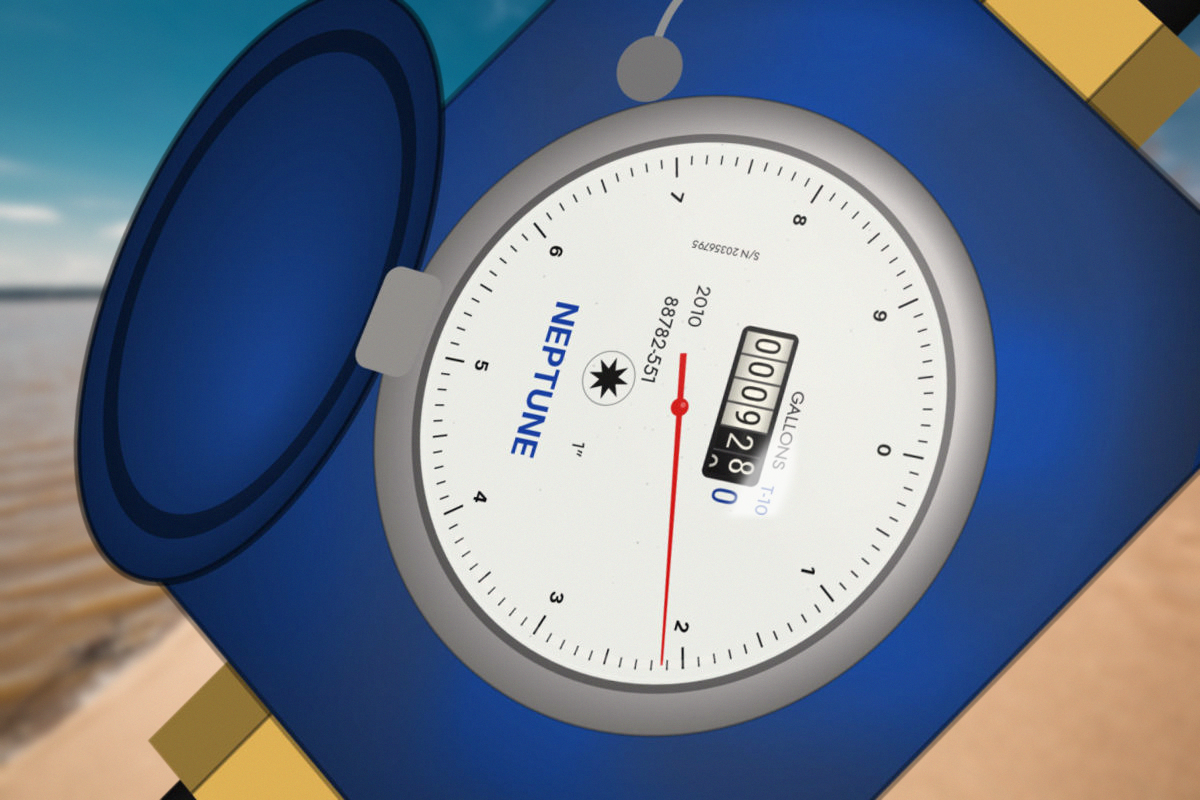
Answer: 9282.1 gal
